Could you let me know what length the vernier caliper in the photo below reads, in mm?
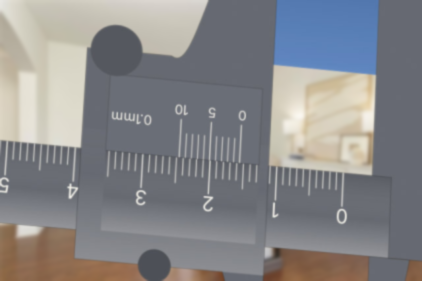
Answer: 15.6 mm
